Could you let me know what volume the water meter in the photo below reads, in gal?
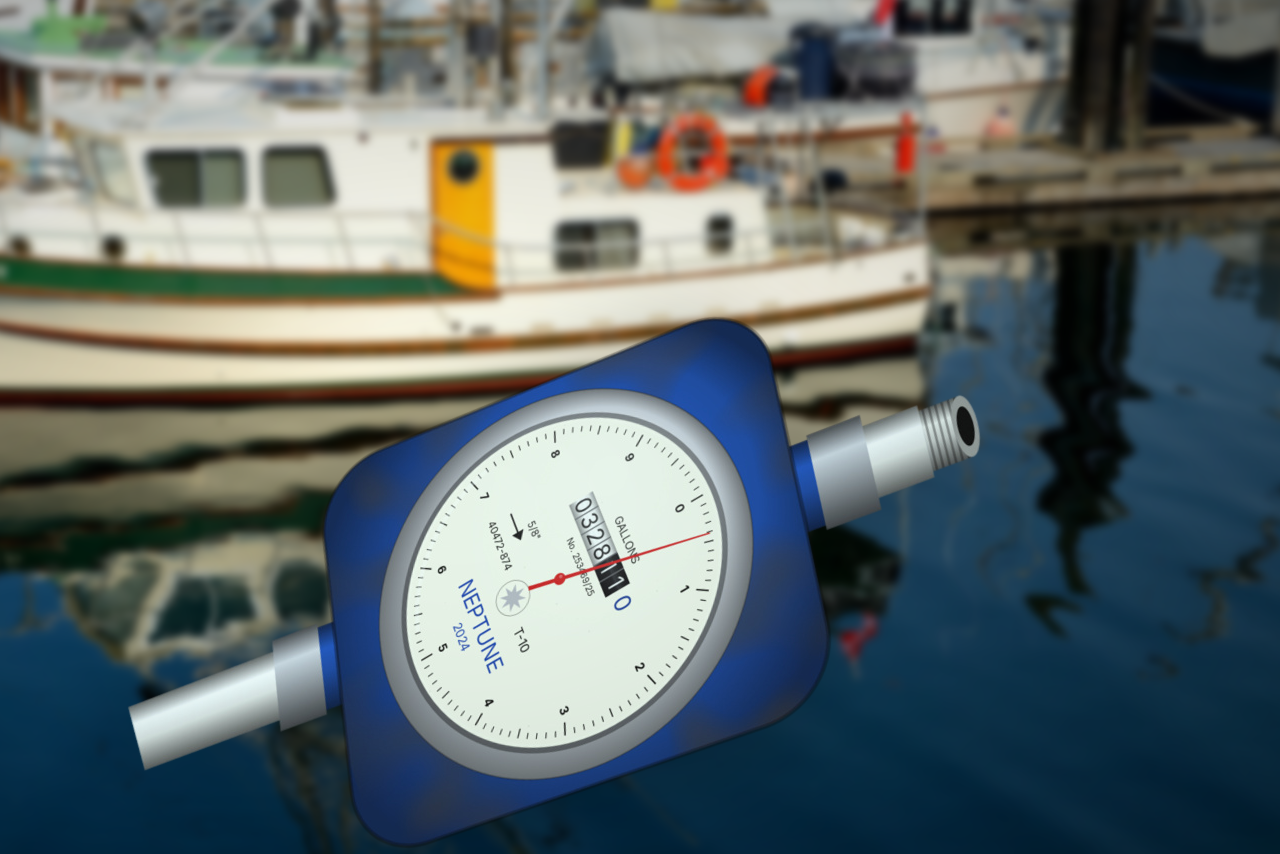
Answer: 328110.4 gal
